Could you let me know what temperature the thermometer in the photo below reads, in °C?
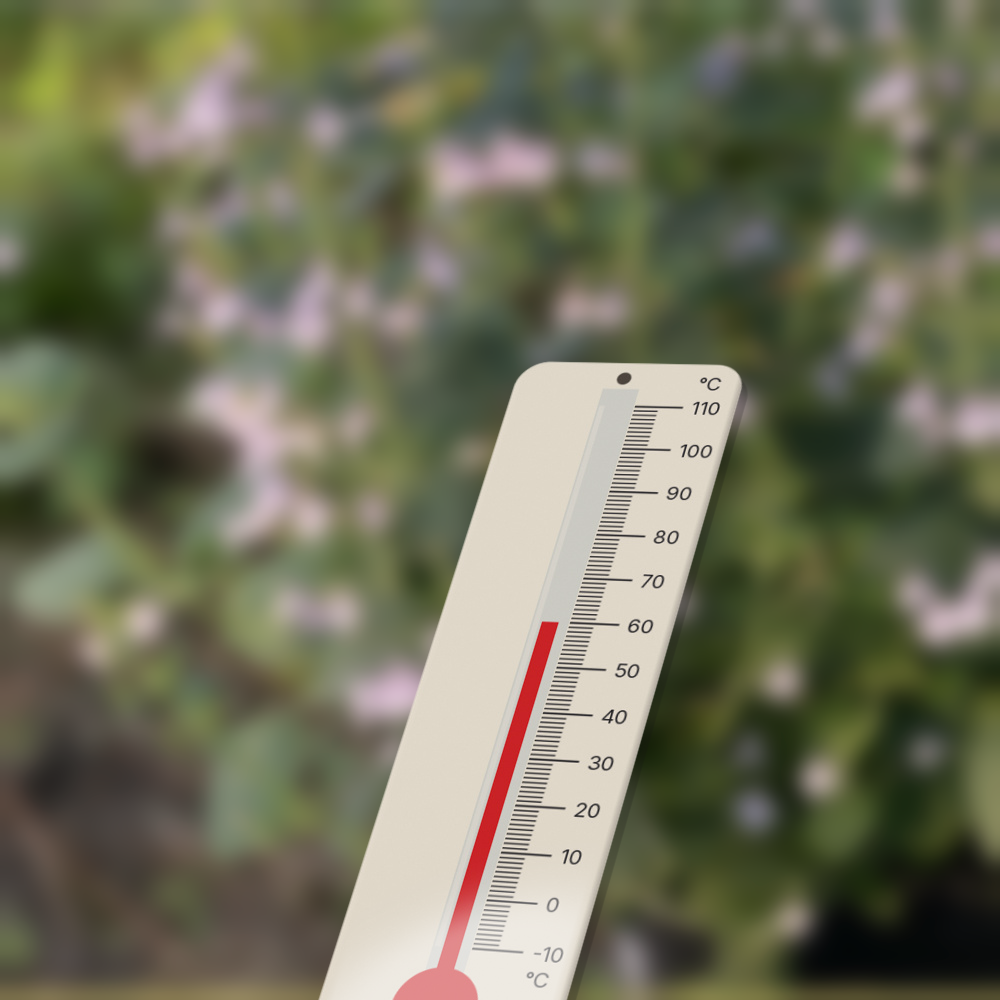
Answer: 60 °C
